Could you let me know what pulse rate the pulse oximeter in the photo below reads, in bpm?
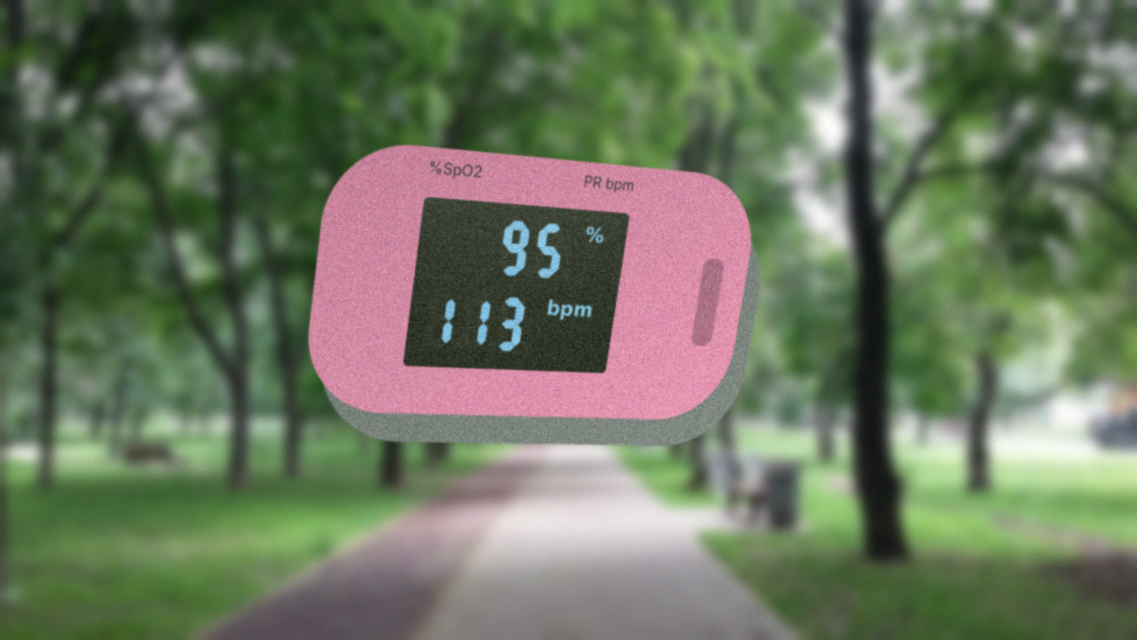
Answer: 113 bpm
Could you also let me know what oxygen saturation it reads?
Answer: 95 %
